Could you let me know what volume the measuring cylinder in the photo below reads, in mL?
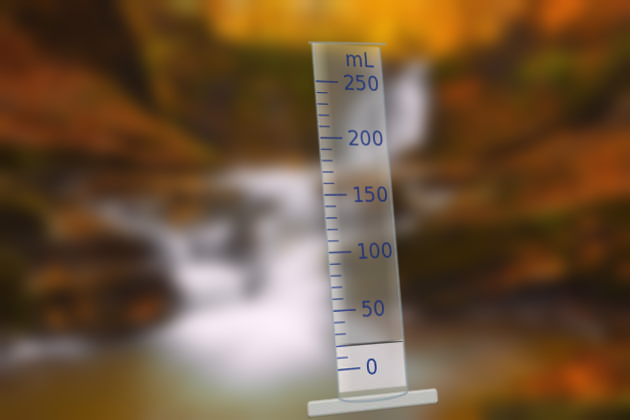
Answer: 20 mL
